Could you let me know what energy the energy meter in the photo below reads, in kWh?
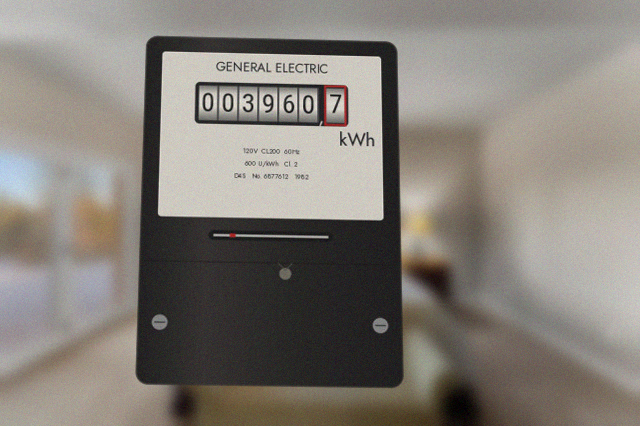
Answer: 3960.7 kWh
